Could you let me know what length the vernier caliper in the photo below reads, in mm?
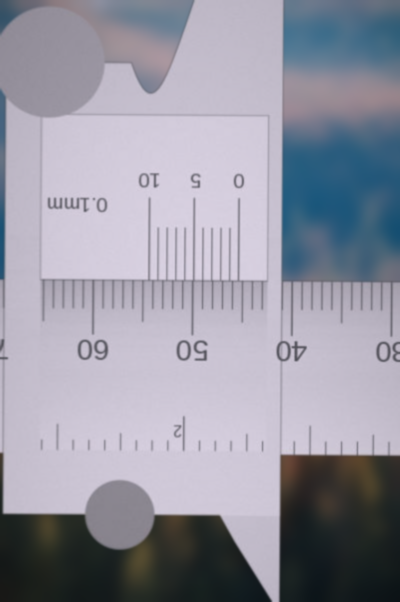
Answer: 45.4 mm
